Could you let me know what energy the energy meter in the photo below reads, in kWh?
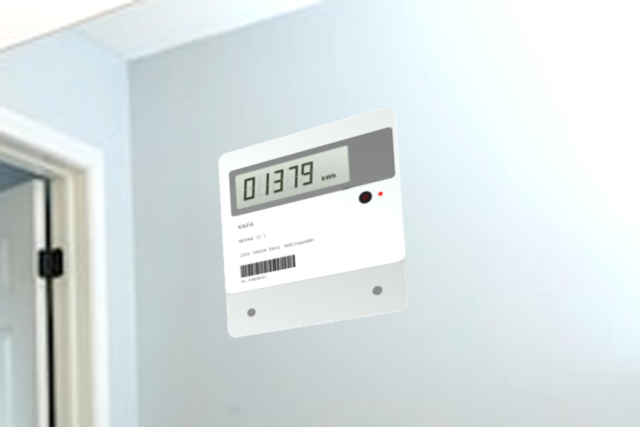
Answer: 1379 kWh
